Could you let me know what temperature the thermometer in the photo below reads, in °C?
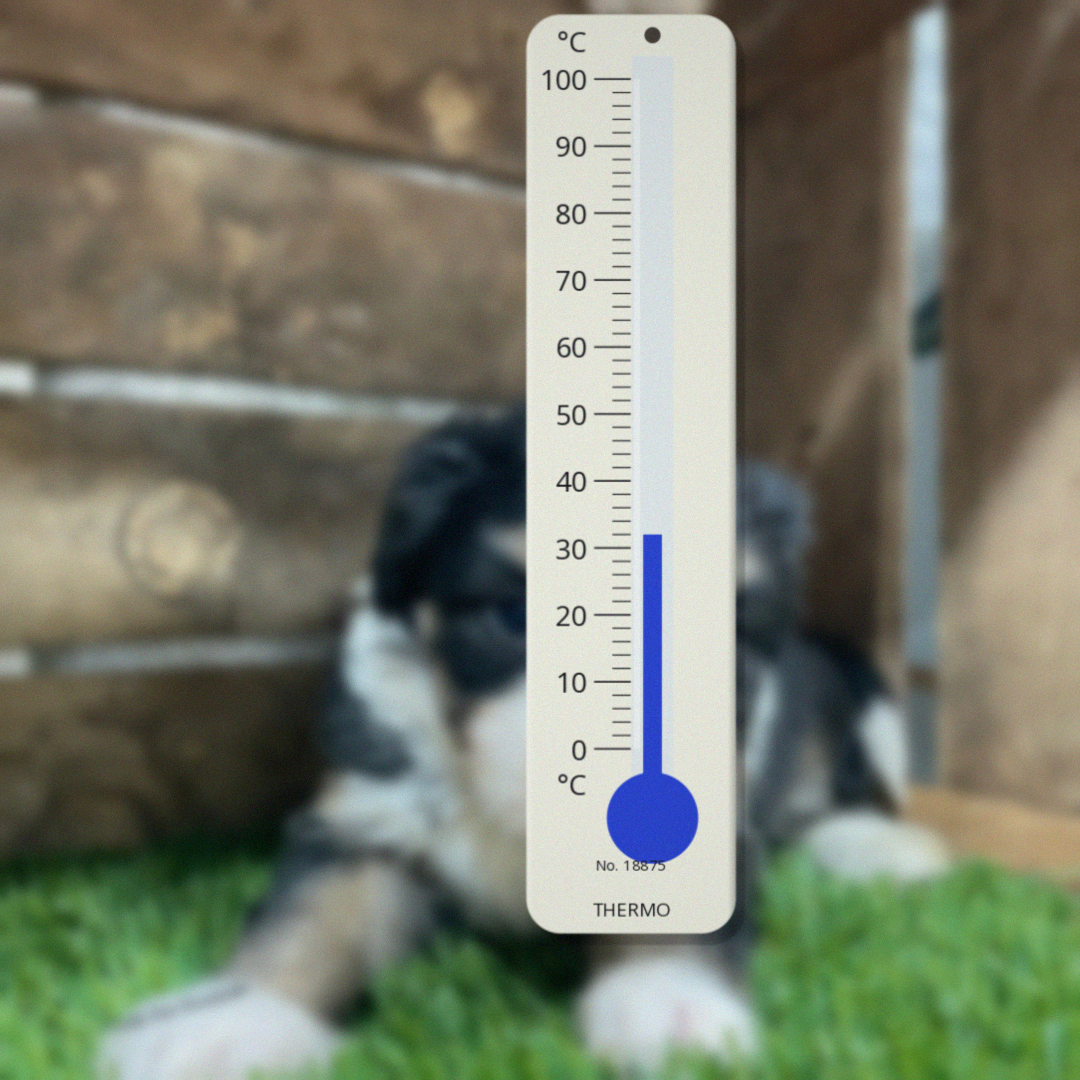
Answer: 32 °C
